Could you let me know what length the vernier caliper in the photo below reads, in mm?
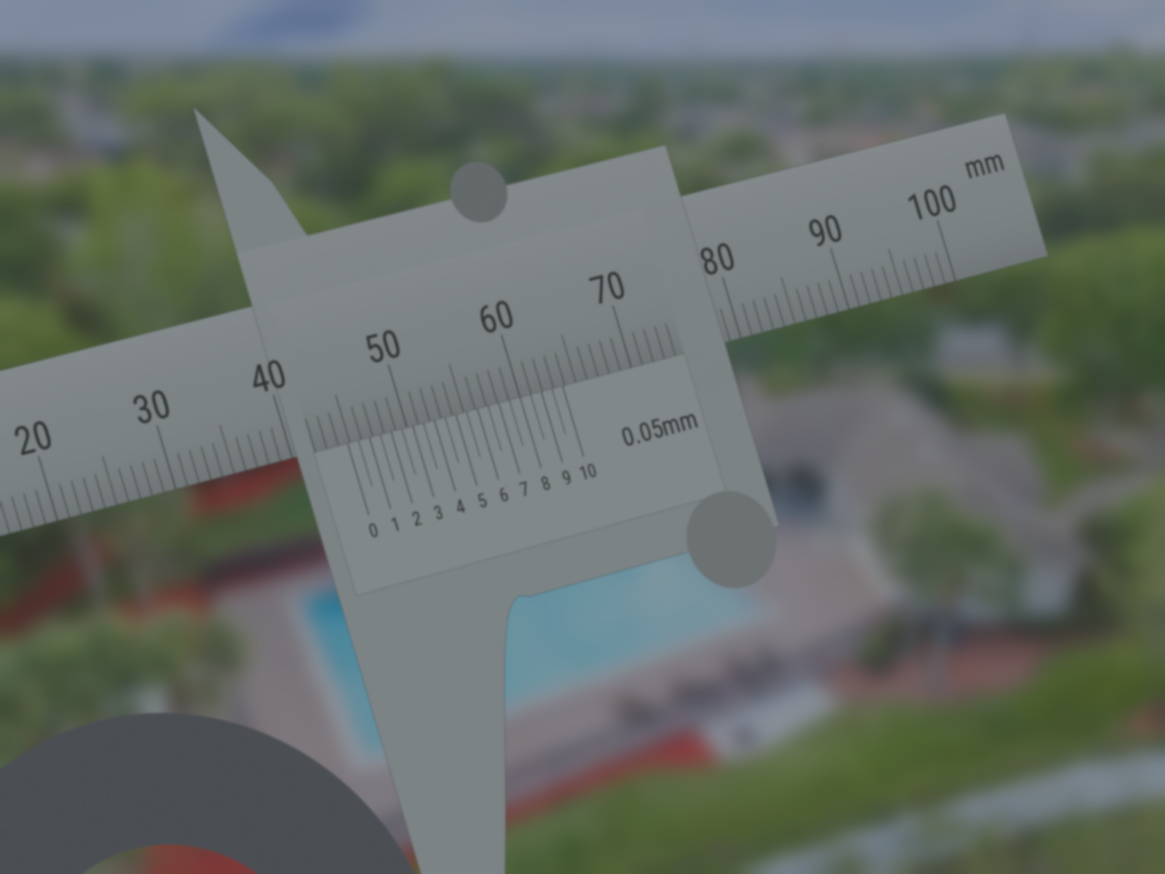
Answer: 44.8 mm
